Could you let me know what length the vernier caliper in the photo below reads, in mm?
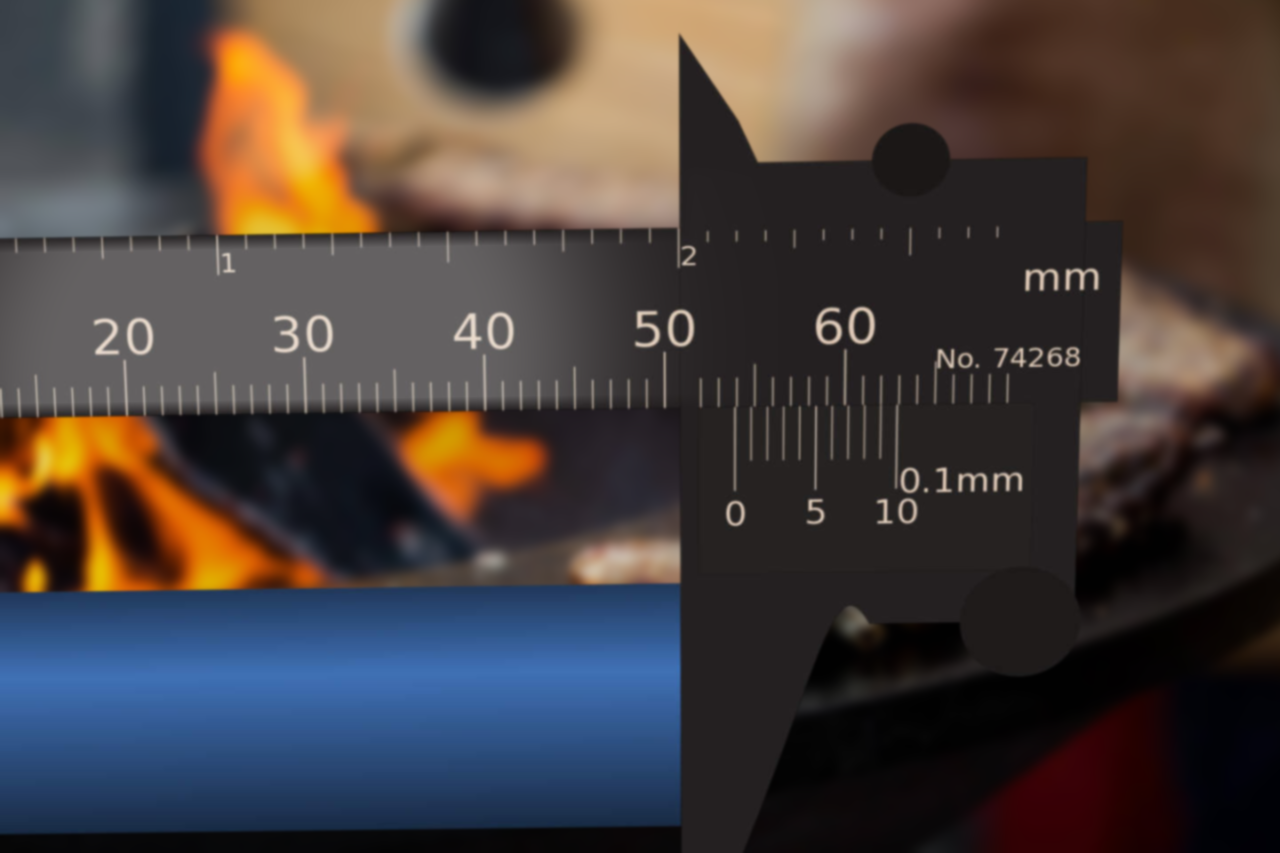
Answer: 53.9 mm
